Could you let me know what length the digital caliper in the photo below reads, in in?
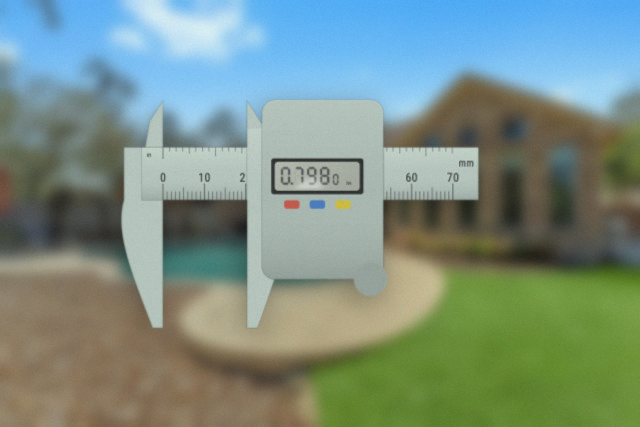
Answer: 0.7980 in
